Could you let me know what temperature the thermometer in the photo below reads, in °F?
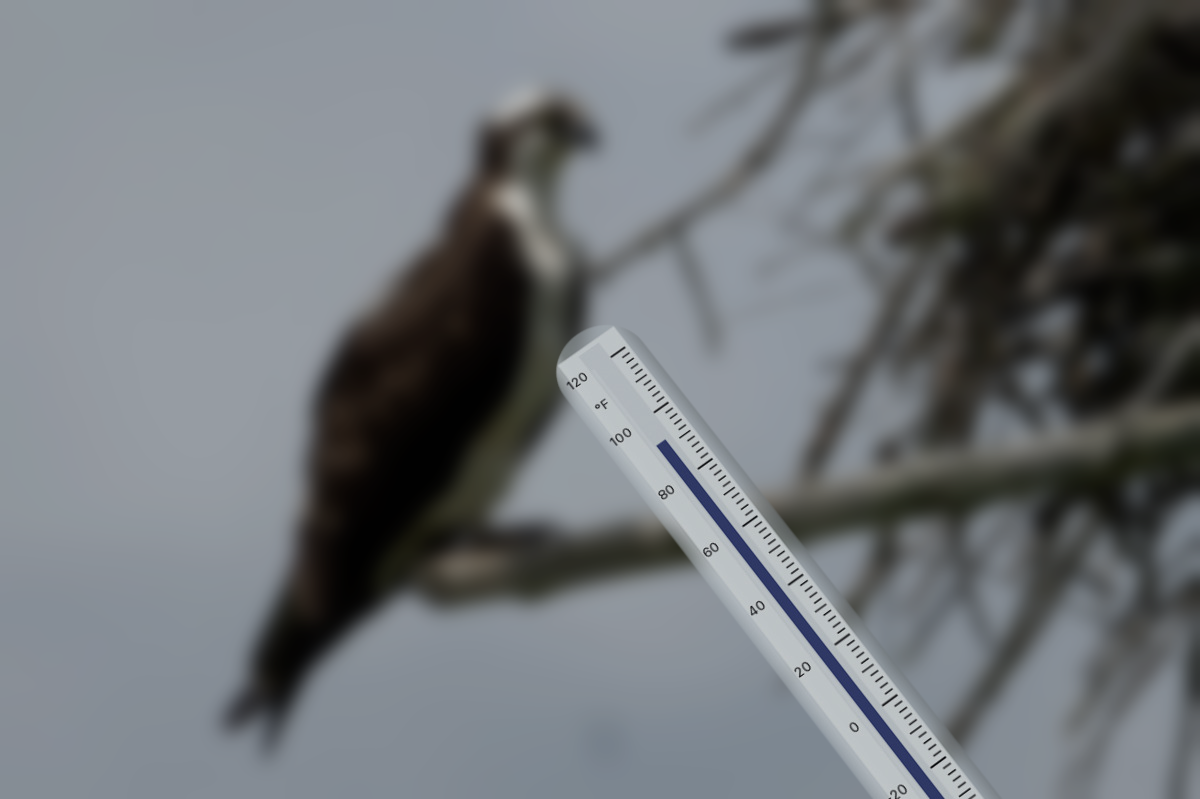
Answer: 92 °F
